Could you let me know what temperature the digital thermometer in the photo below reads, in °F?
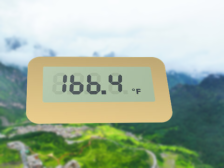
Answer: 166.4 °F
